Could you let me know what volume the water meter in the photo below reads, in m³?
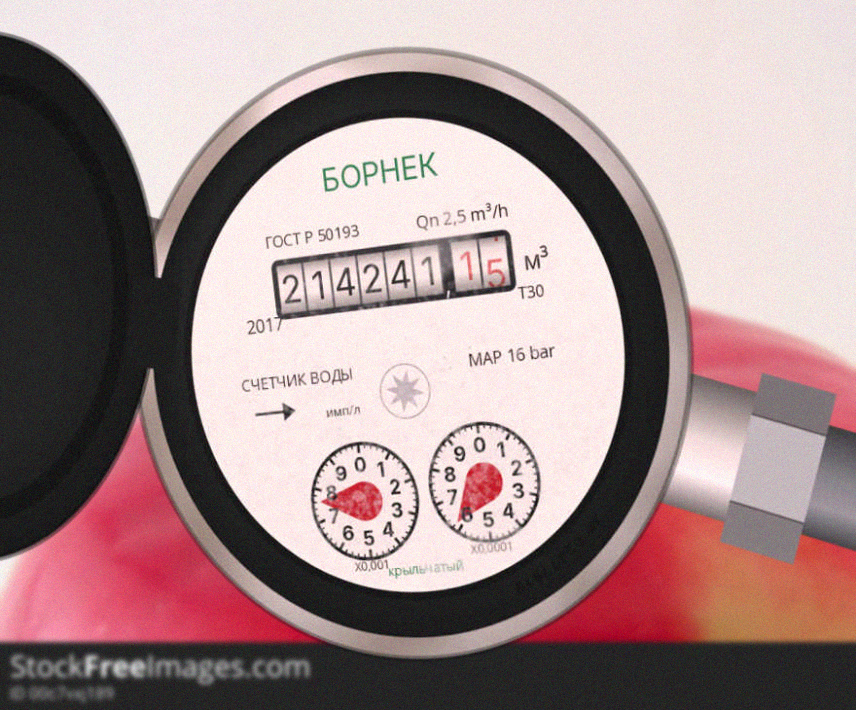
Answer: 214241.1476 m³
